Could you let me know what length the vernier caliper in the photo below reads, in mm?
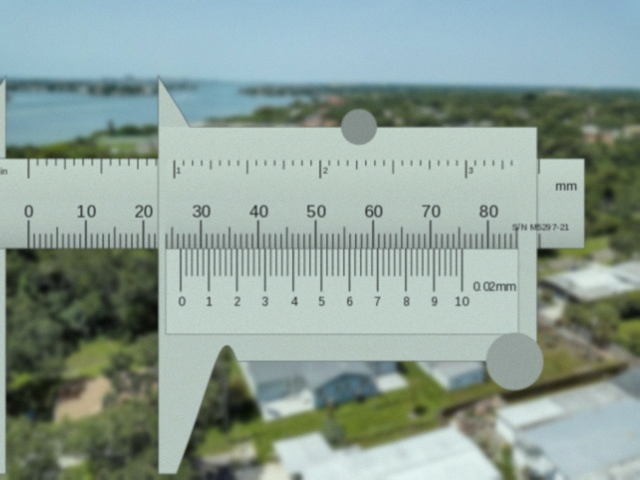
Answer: 26.5 mm
